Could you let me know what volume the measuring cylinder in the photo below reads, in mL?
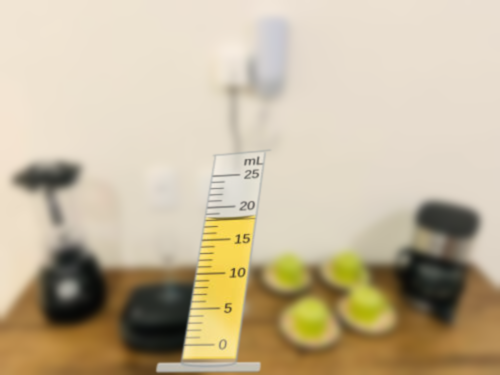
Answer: 18 mL
